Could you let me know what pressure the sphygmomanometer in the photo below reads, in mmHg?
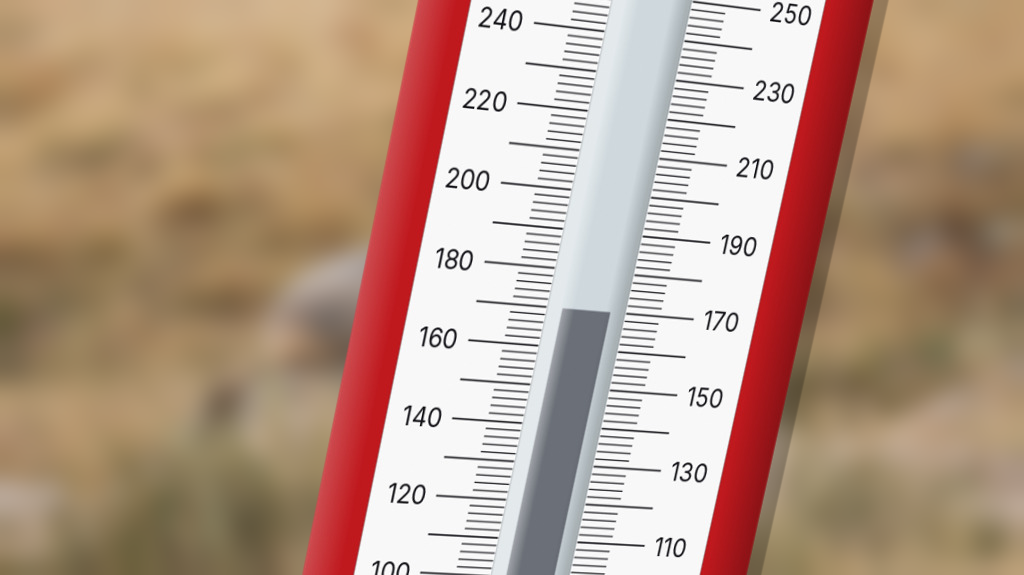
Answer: 170 mmHg
